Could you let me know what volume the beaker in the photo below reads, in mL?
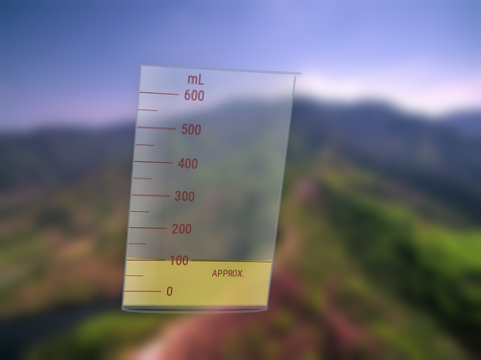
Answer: 100 mL
